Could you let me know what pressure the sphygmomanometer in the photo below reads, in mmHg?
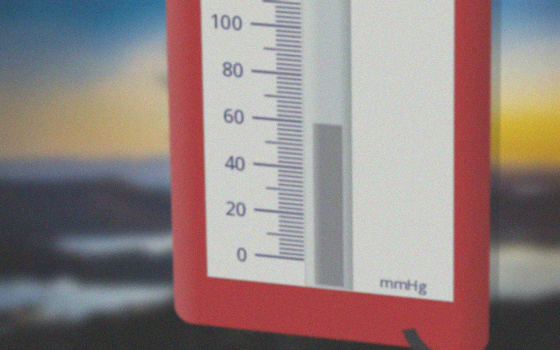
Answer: 60 mmHg
